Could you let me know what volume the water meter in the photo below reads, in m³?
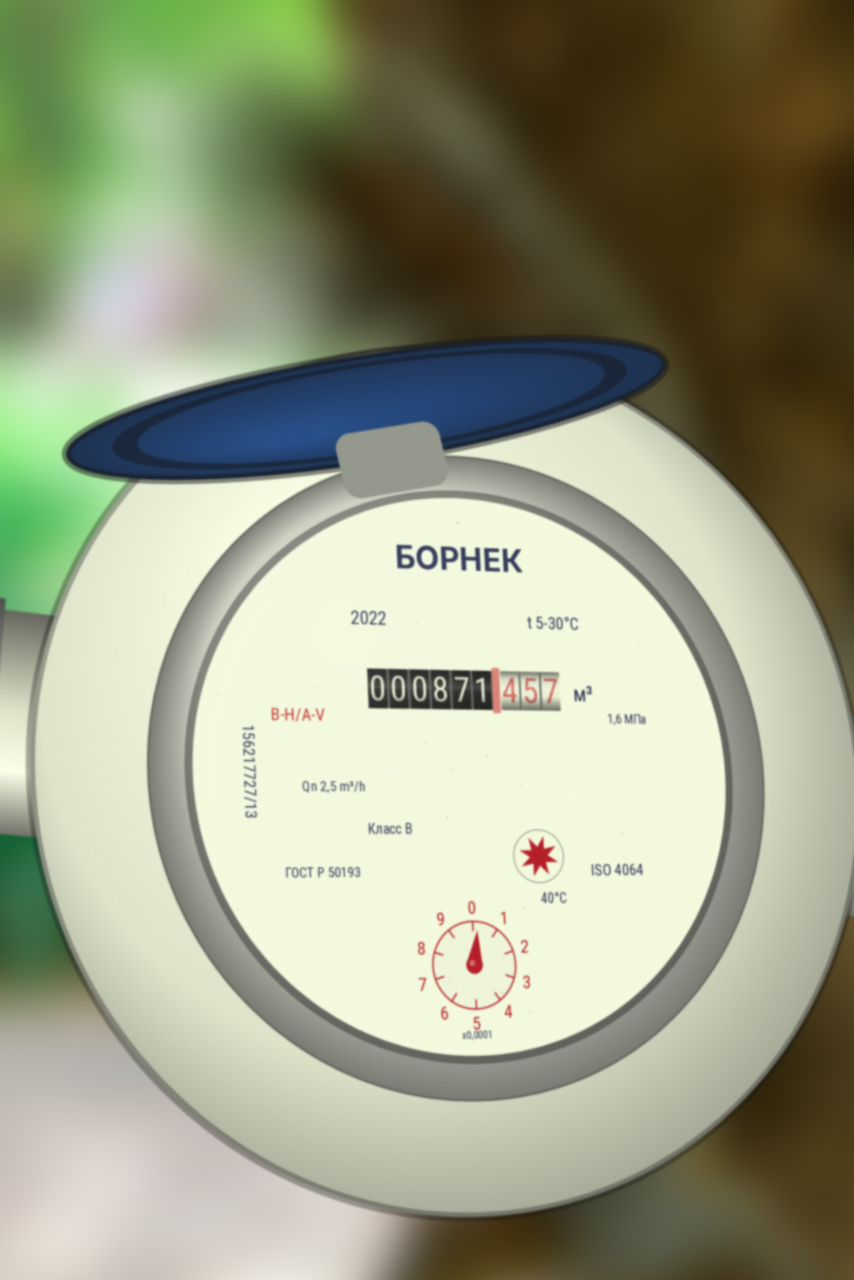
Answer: 871.4570 m³
